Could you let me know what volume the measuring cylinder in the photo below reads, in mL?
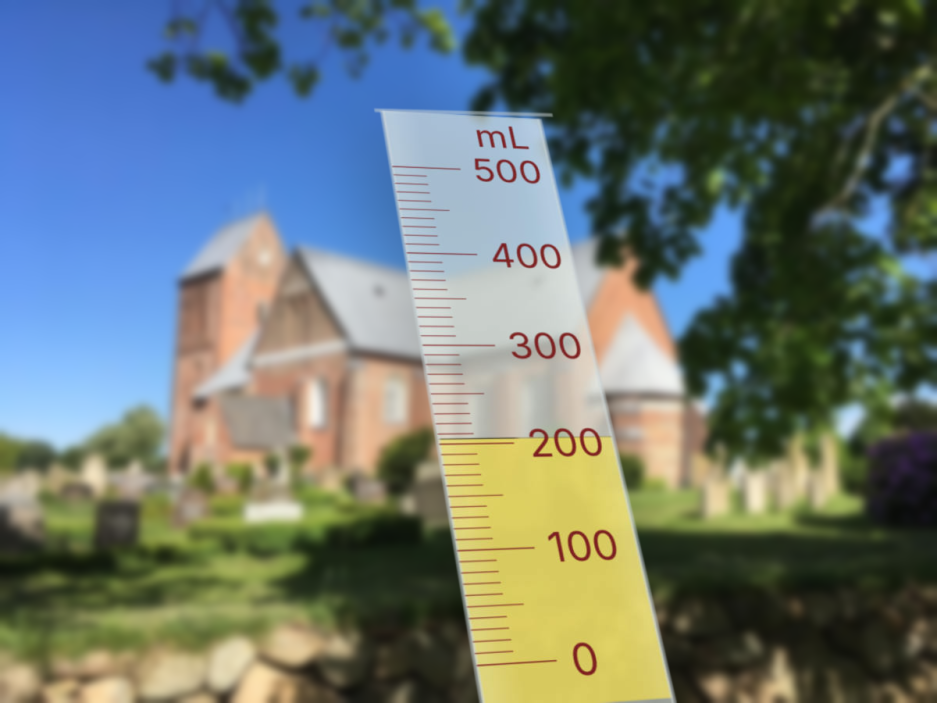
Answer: 205 mL
